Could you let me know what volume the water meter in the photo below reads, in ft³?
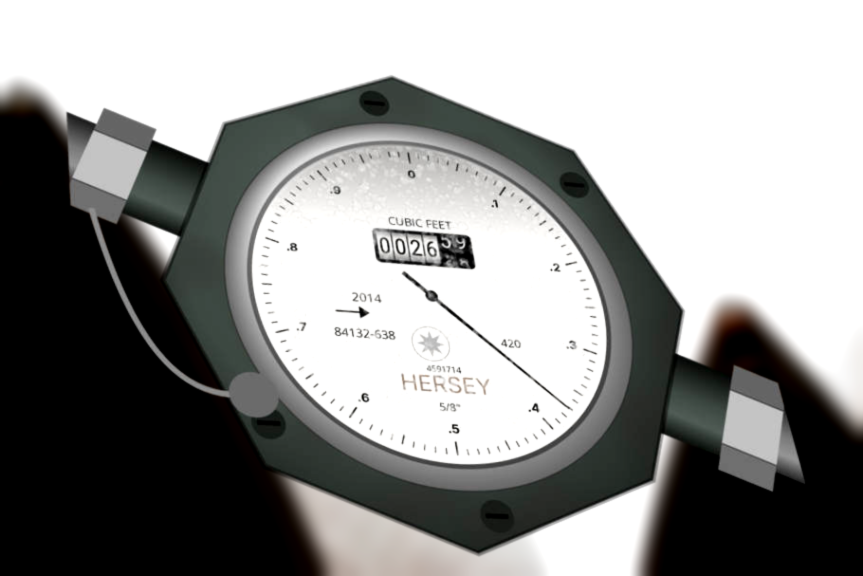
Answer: 2659.37 ft³
